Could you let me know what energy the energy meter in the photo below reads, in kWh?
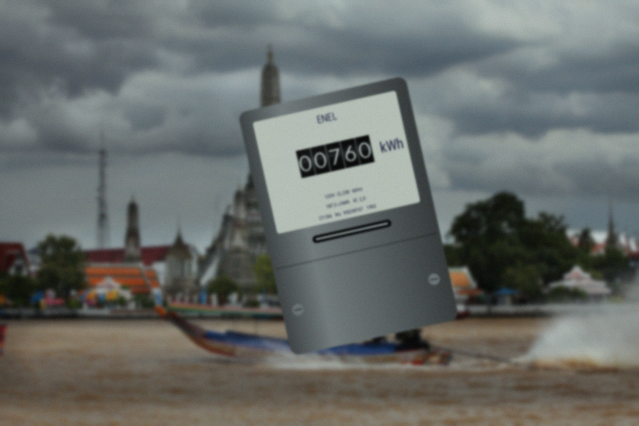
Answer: 760 kWh
